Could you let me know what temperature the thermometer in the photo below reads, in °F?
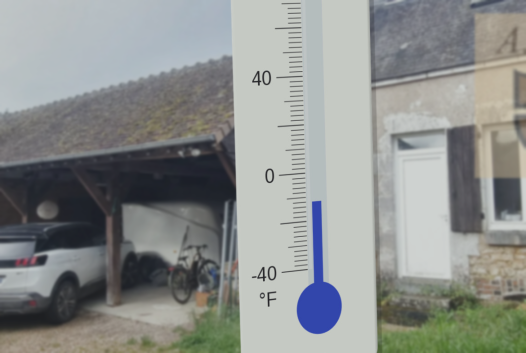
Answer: -12 °F
